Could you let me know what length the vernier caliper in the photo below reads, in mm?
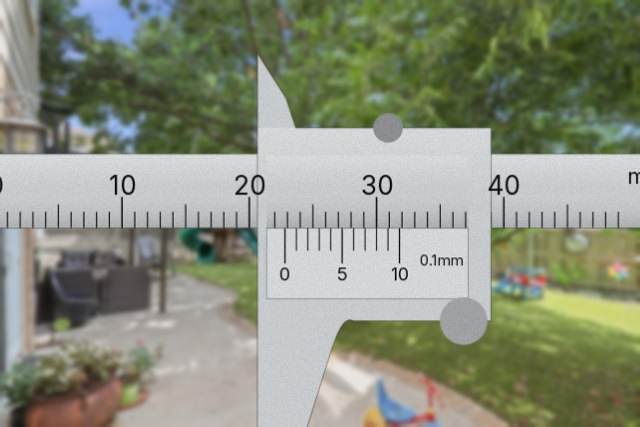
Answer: 22.8 mm
